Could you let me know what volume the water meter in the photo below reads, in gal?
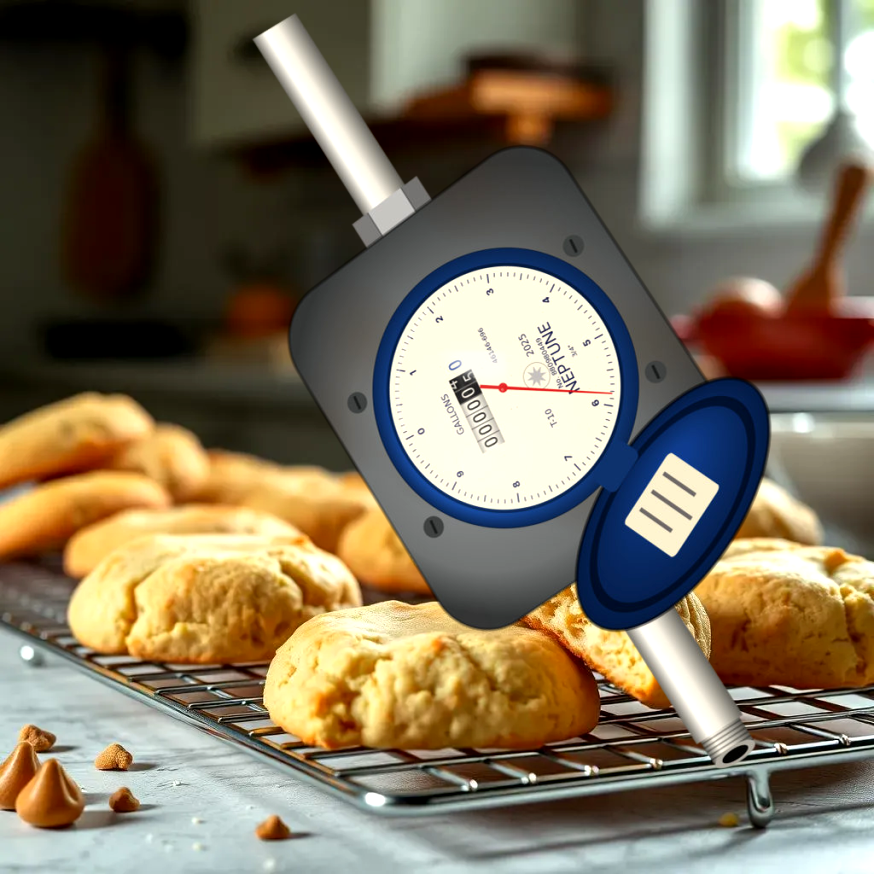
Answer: 45.8 gal
